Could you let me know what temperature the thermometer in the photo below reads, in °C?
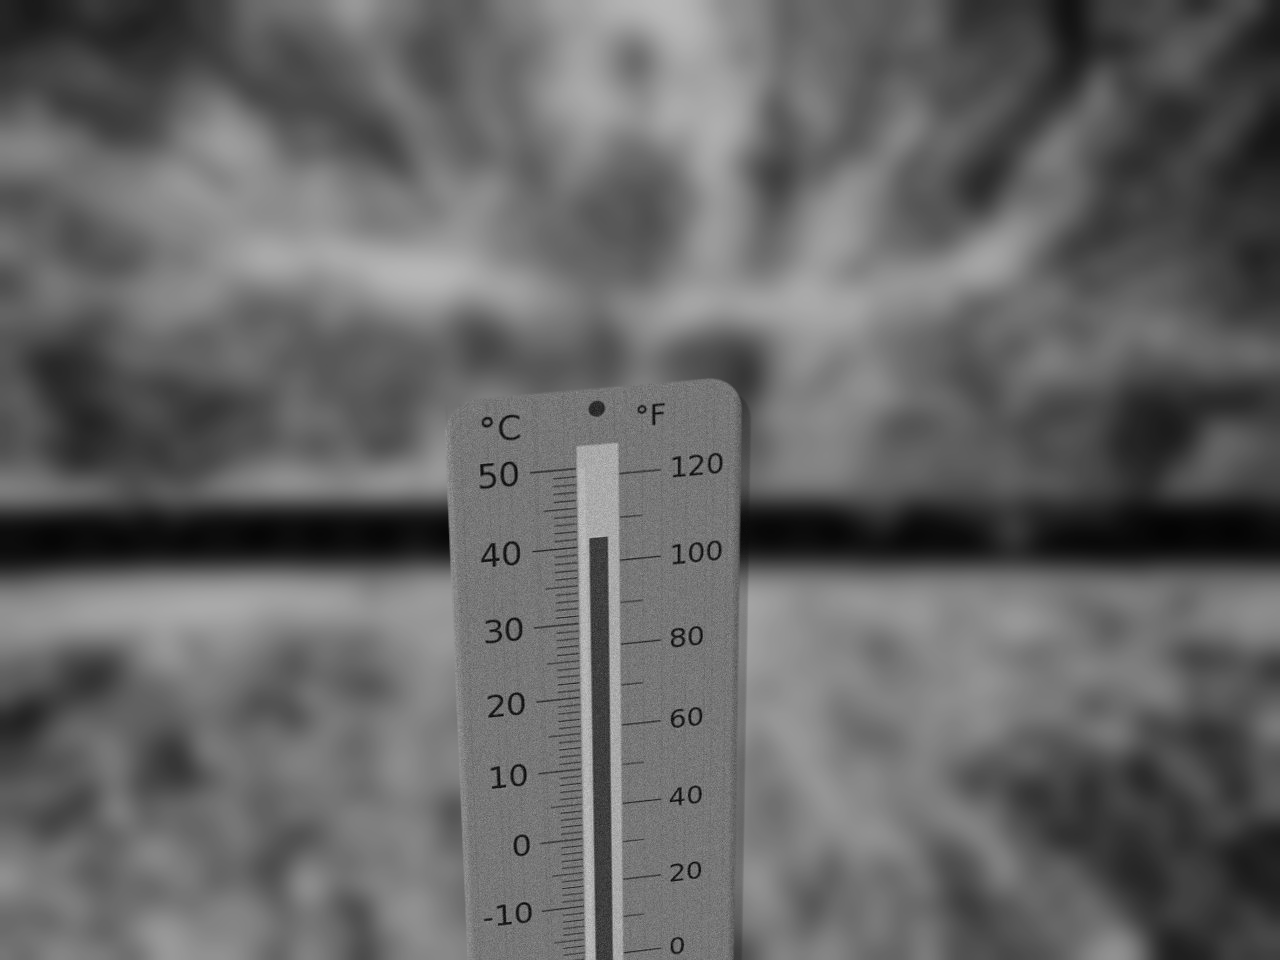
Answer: 41 °C
